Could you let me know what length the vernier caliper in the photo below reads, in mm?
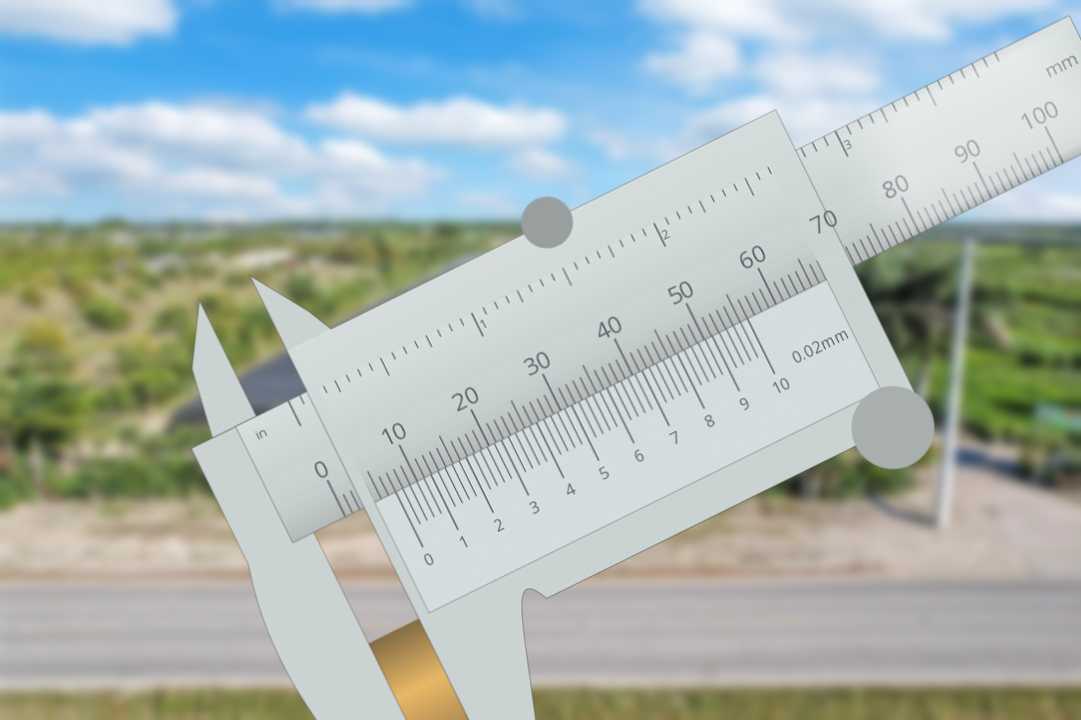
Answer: 7.0 mm
